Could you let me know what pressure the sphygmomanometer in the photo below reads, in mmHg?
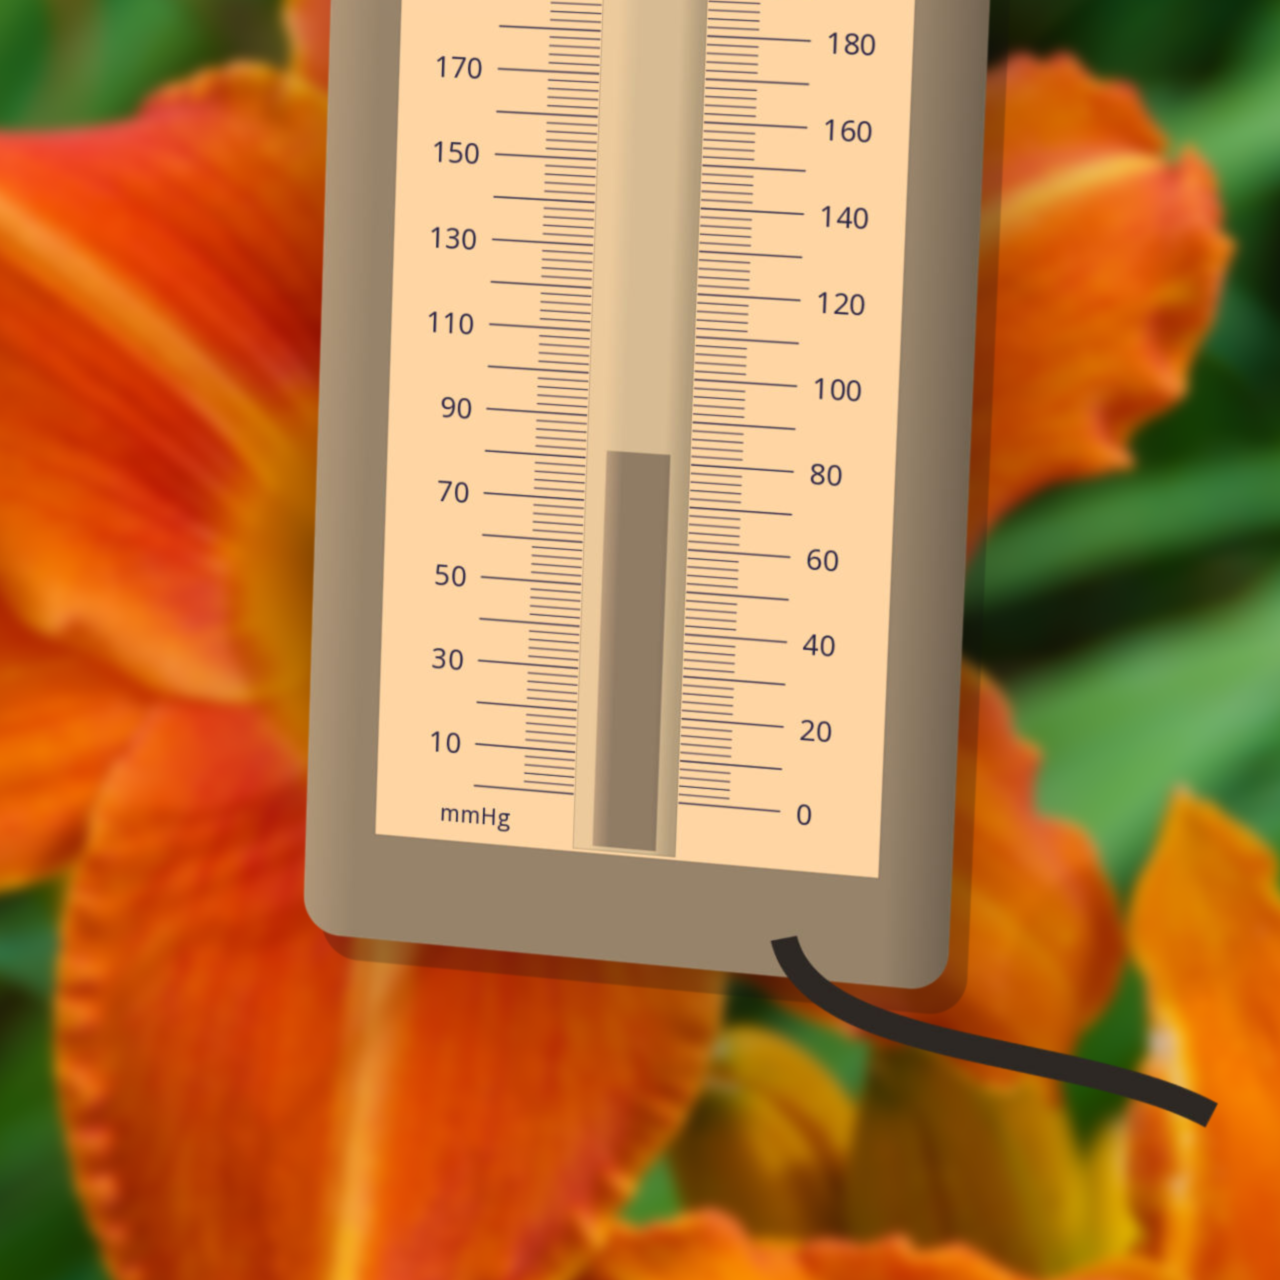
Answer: 82 mmHg
